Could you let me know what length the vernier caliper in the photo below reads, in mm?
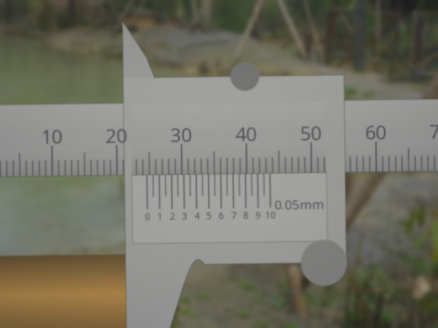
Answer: 24.6 mm
